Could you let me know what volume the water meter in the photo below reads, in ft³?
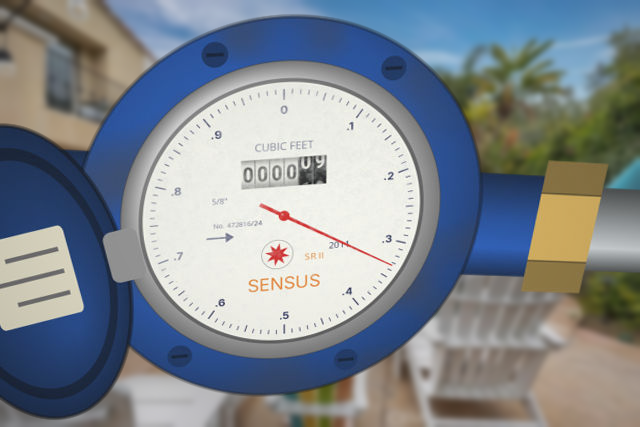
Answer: 9.33 ft³
